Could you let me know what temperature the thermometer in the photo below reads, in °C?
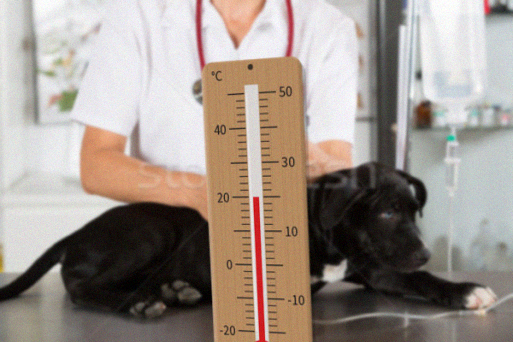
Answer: 20 °C
